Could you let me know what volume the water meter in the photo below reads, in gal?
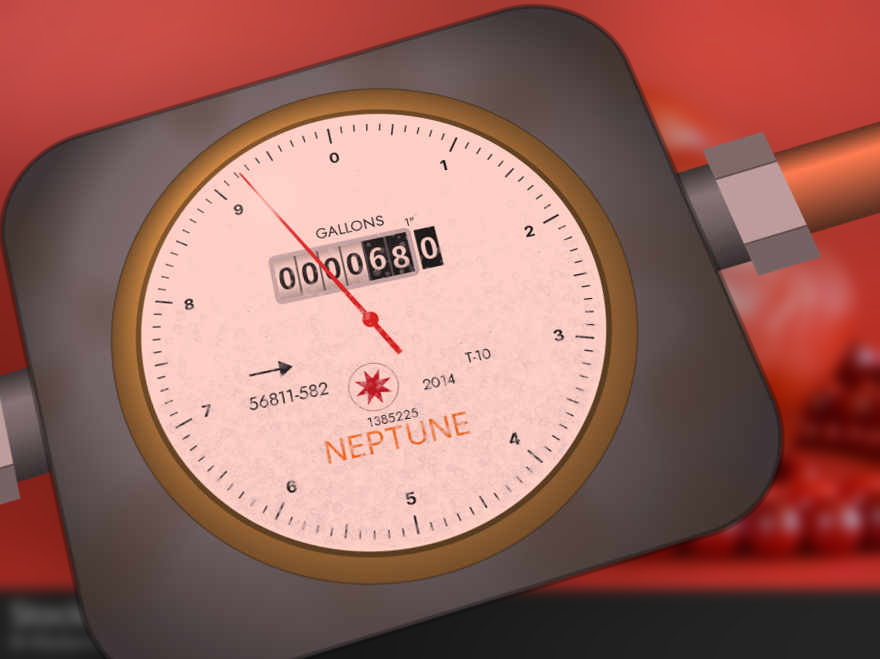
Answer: 679.2 gal
